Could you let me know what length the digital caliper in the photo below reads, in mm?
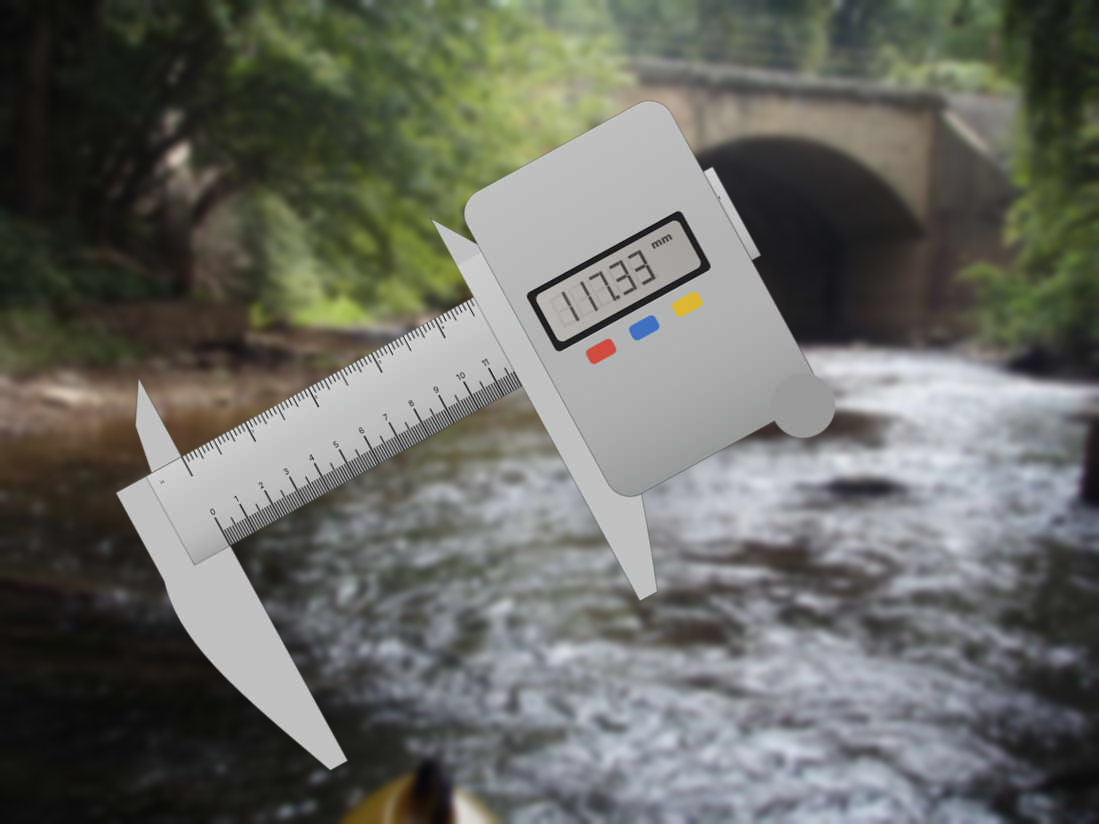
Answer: 117.33 mm
